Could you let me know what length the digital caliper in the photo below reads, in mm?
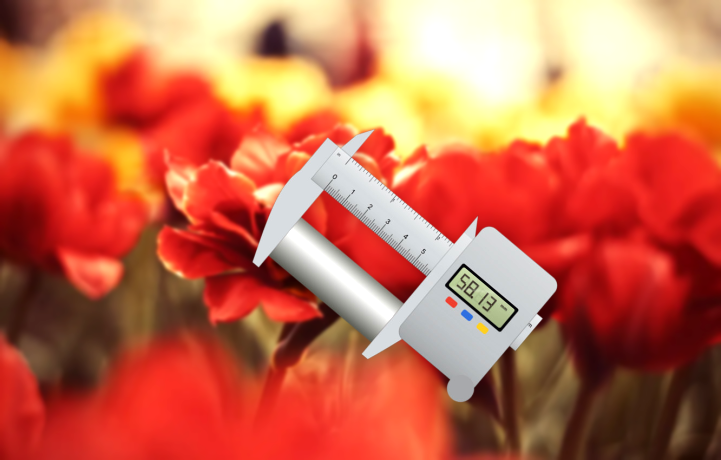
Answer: 58.13 mm
